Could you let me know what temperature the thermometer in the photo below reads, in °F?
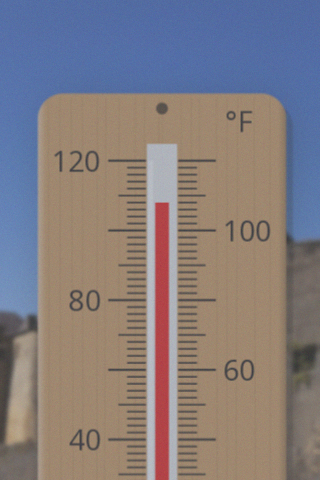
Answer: 108 °F
